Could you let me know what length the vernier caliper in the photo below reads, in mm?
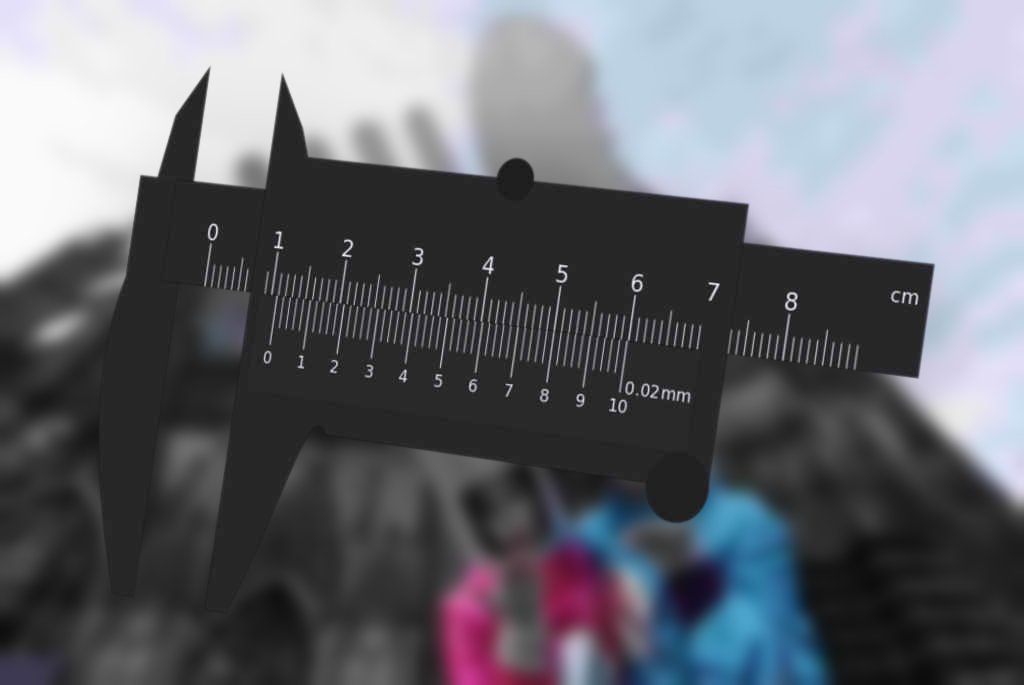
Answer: 10.8 mm
